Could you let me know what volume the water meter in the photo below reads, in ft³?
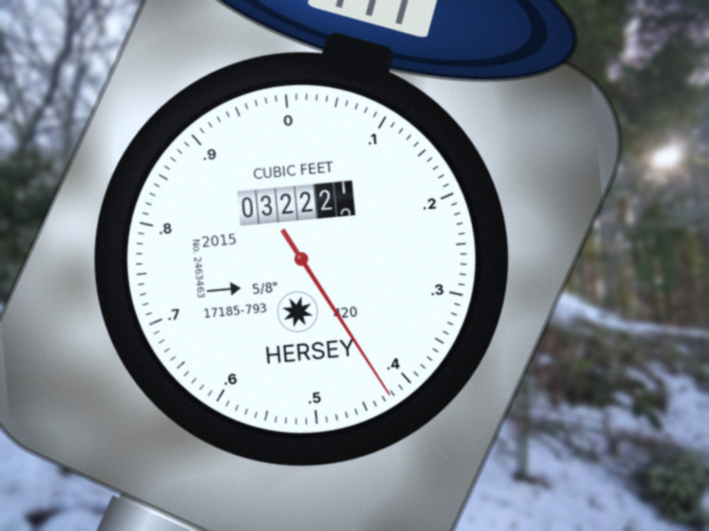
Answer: 32221.42 ft³
